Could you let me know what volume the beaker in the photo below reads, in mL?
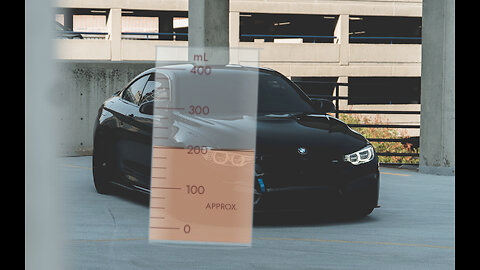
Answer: 200 mL
